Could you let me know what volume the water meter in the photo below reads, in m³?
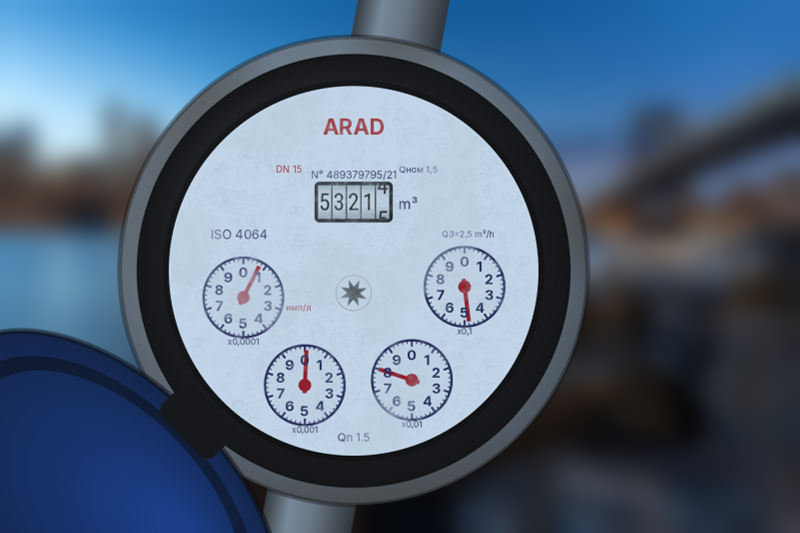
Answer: 53214.4800 m³
